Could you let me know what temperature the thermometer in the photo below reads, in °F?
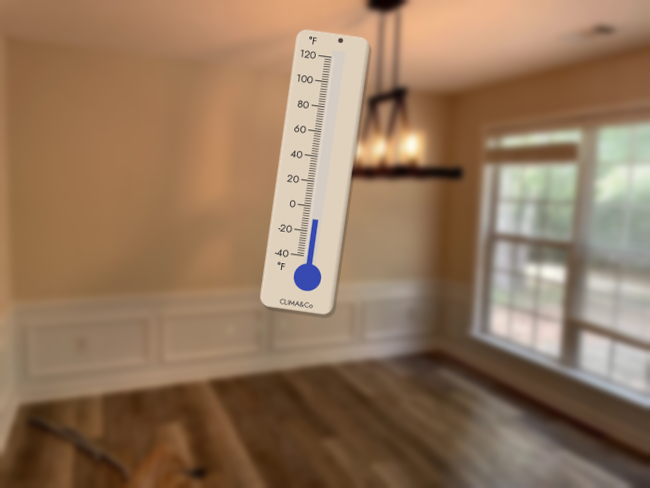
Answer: -10 °F
